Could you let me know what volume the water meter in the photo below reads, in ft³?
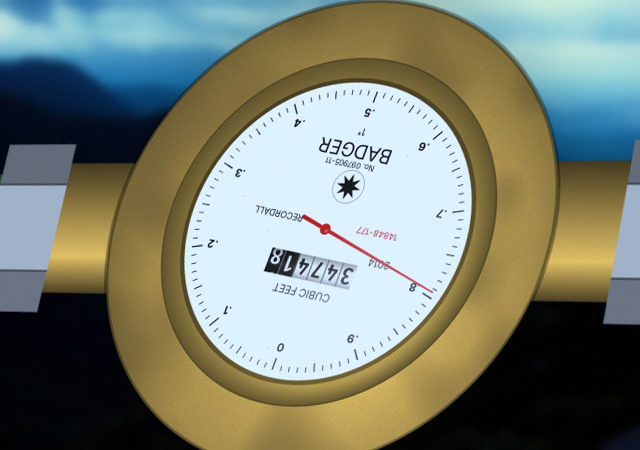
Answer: 347417.79 ft³
